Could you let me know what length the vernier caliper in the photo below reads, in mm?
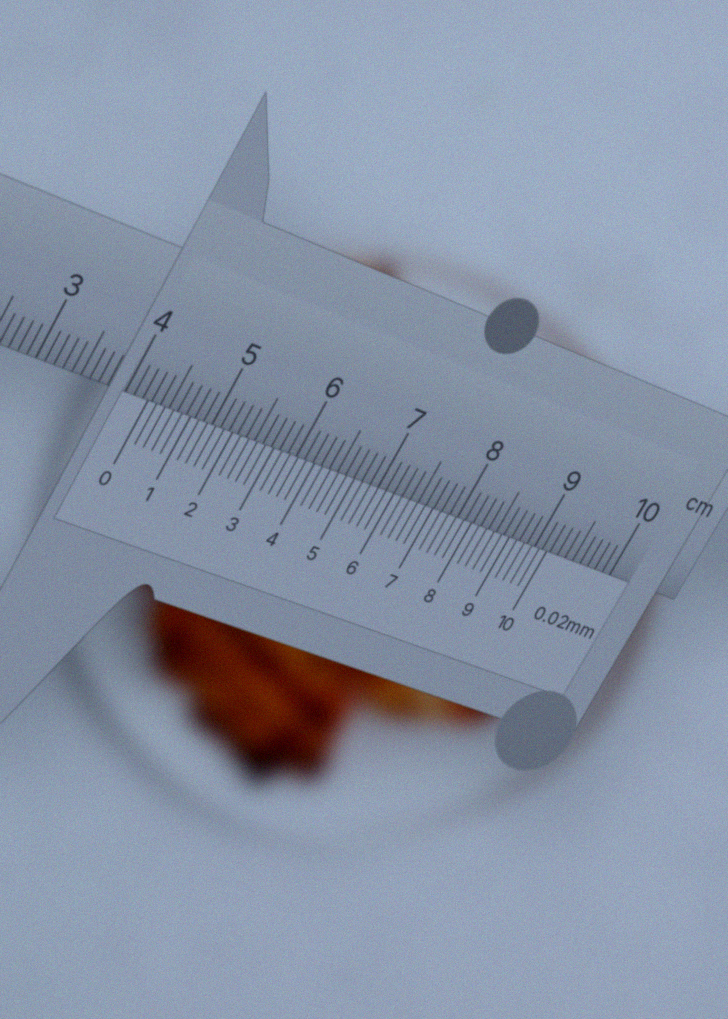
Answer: 42.6 mm
